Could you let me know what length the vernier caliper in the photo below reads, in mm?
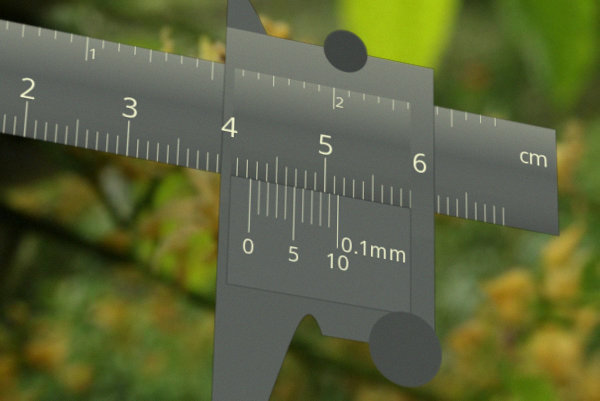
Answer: 42.4 mm
